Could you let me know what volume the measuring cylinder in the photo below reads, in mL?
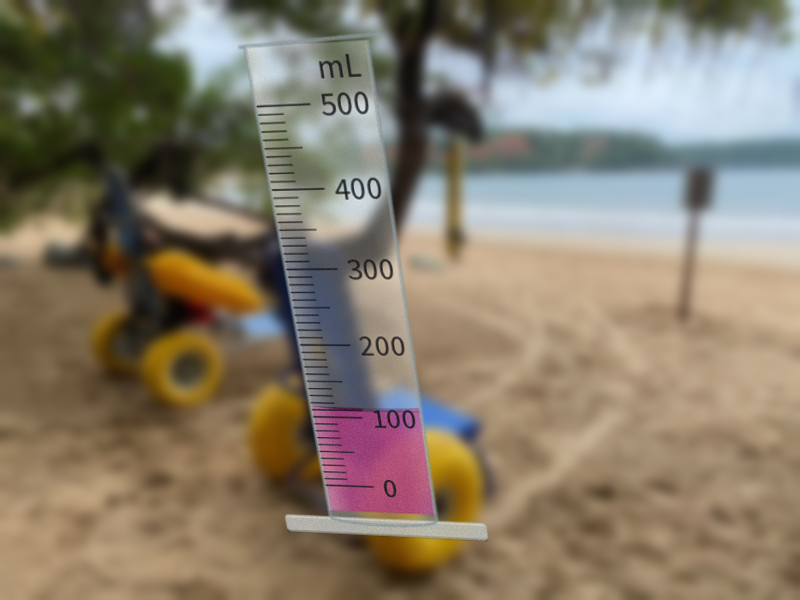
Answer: 110 mL
